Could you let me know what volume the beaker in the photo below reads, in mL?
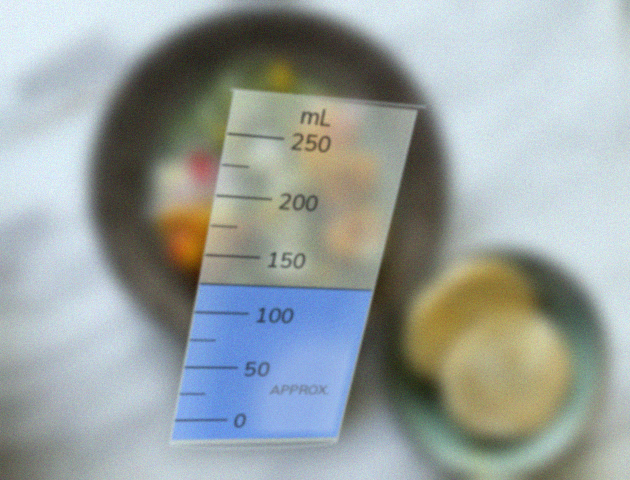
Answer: 125 mL
